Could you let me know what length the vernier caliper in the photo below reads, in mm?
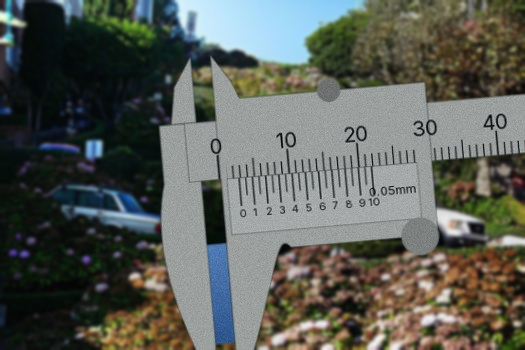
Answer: 2.8 mm
